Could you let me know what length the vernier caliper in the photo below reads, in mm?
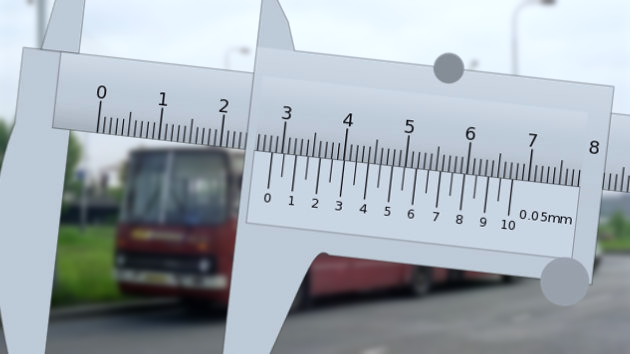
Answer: 28.4 mm
